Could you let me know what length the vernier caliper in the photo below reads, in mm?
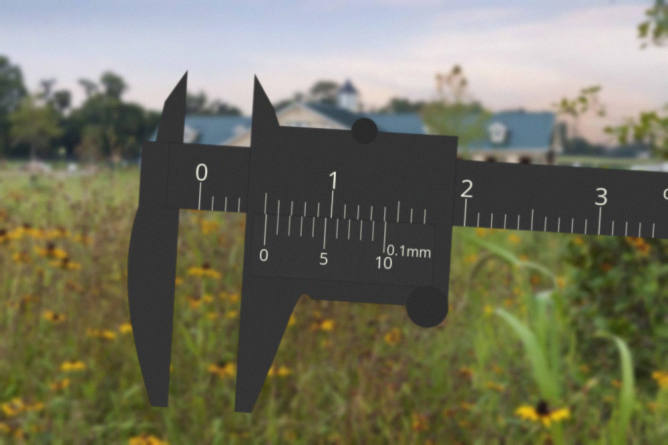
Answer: 5.1 mm
